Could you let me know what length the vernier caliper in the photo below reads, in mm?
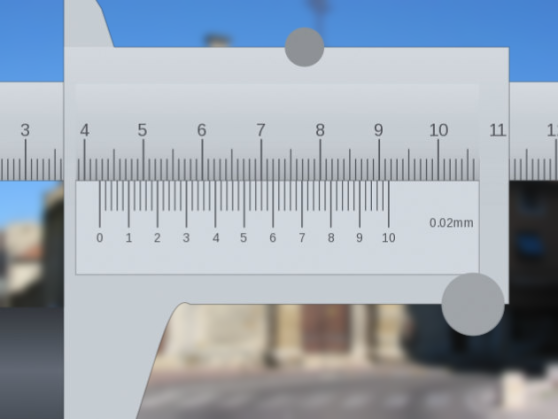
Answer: 42.6 mm
